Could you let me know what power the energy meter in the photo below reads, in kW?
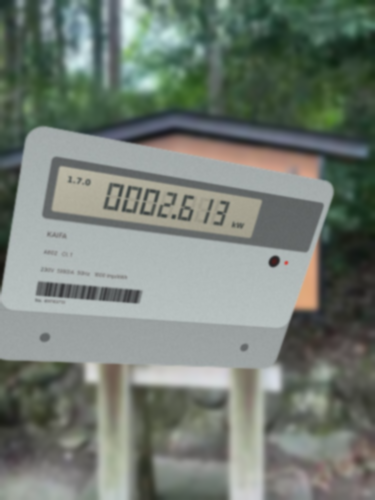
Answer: 2.613 kW
